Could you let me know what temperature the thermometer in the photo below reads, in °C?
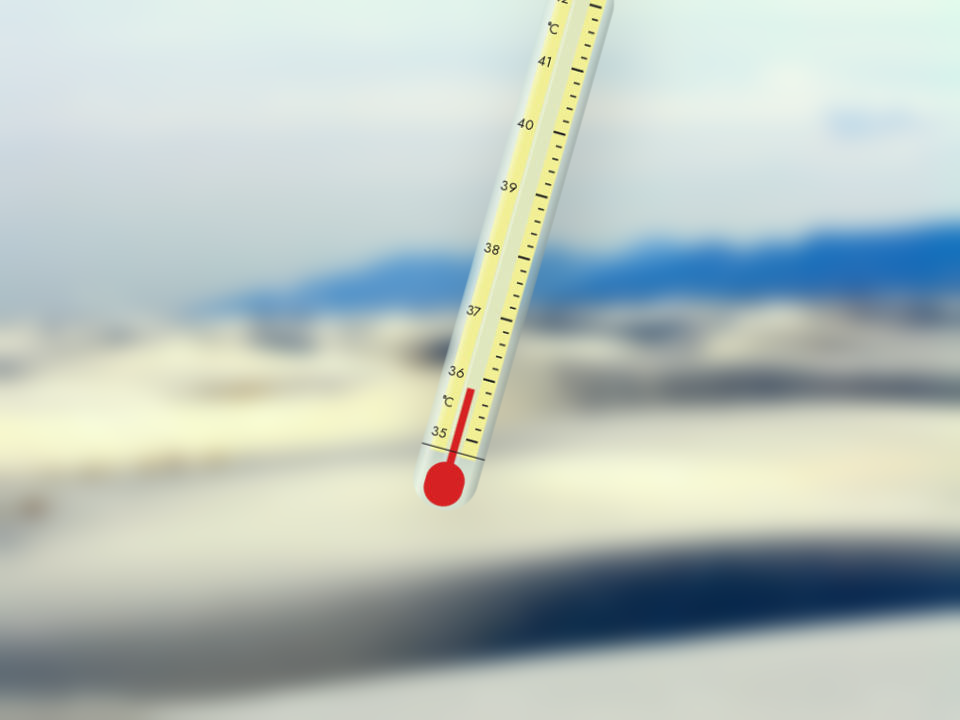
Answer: 35.8 °C
